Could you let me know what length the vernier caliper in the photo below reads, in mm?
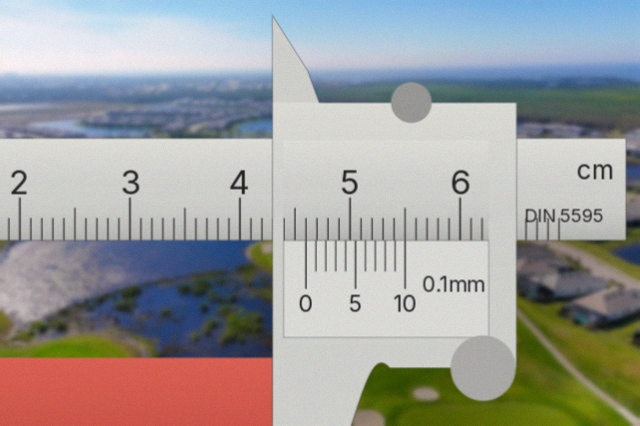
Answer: 46.0 mm
